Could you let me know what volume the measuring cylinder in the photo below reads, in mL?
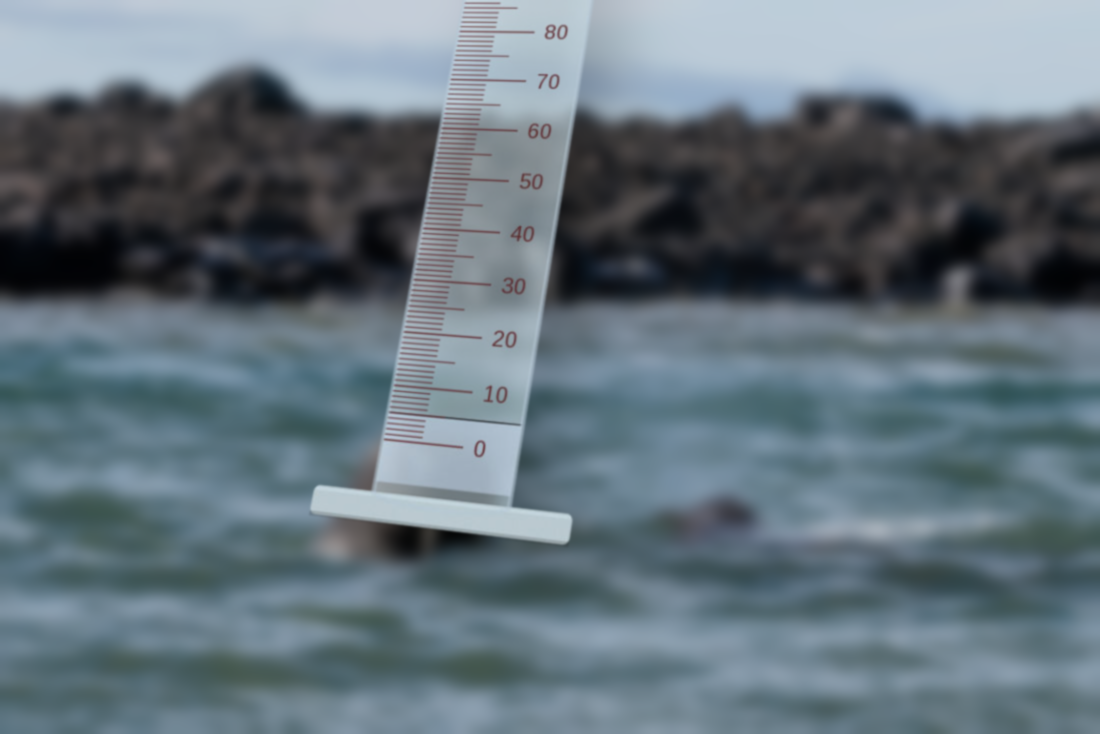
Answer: 5 mL
